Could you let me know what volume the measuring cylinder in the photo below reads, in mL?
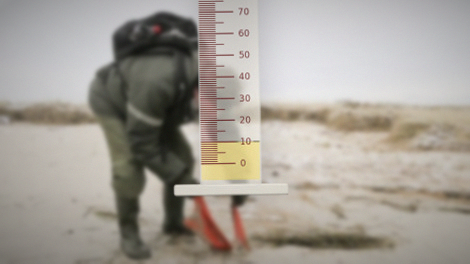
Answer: 10 mL
